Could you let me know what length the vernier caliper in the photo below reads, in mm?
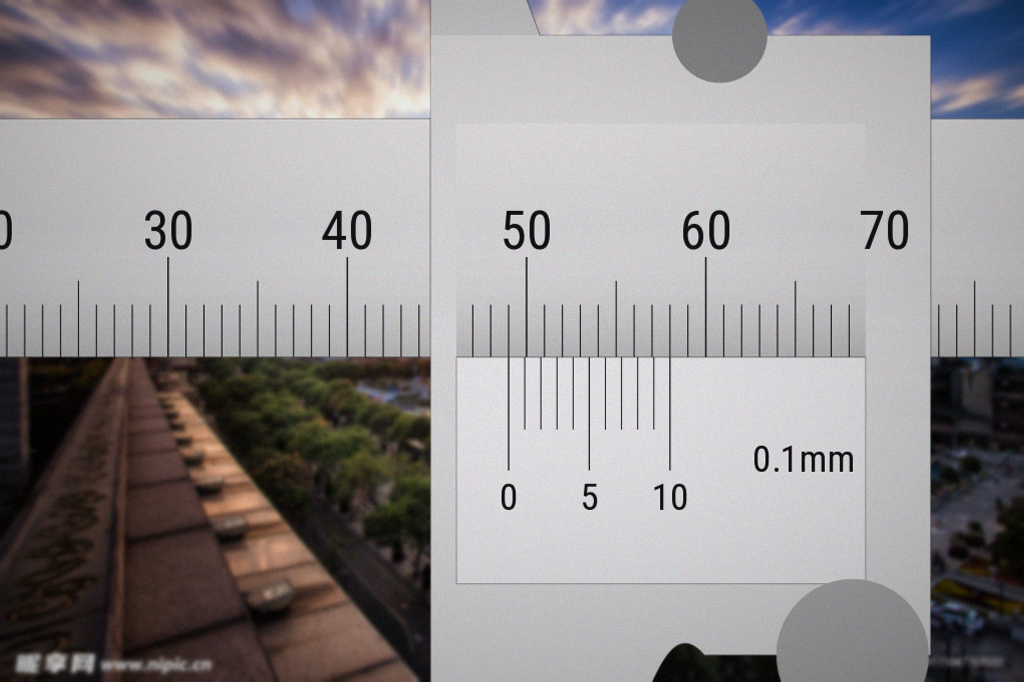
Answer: 49.0 mm
